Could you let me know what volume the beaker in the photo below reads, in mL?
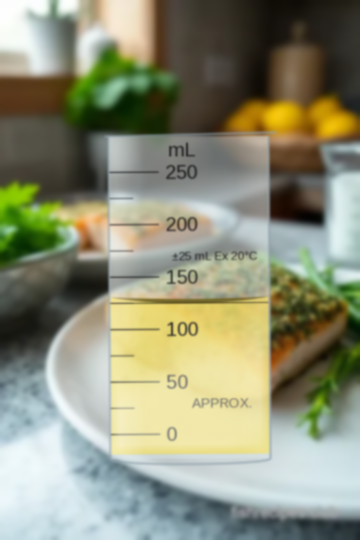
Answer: 125 mL
